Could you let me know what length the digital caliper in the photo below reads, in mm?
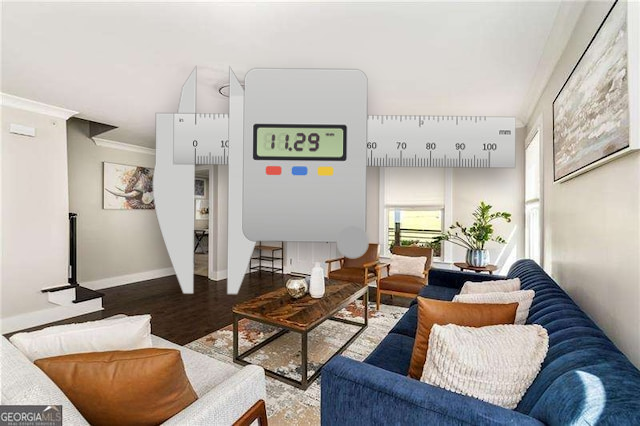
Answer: 11.29 mm
